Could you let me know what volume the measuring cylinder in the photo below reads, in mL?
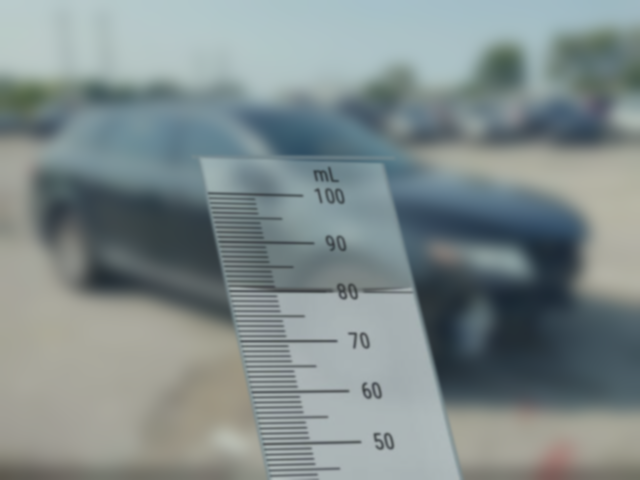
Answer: 80 mL
